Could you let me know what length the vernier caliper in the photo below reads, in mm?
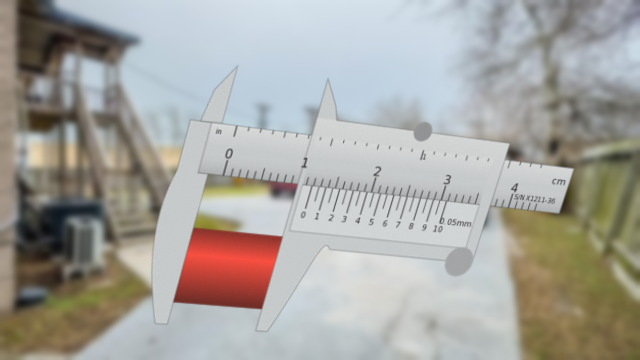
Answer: 11.8 mm
